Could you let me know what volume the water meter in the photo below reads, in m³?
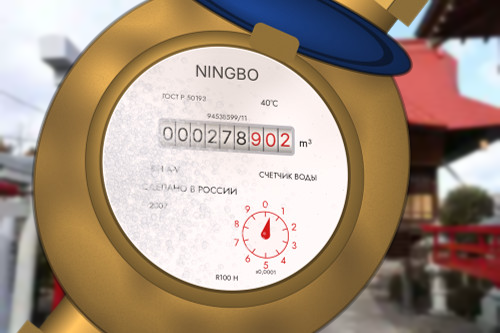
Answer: 278.9020 m³
